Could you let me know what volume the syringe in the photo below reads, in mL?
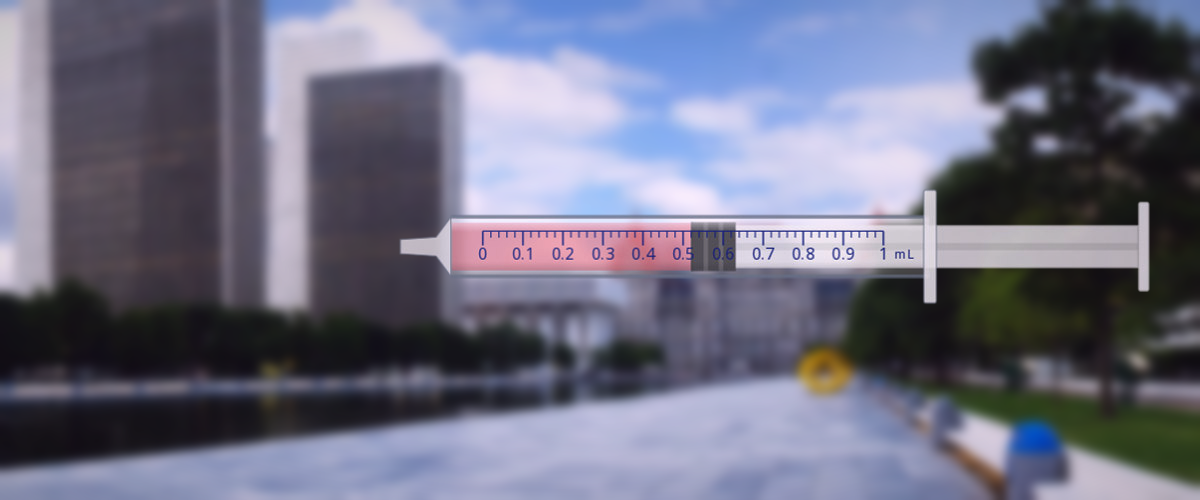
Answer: 0.52 mL
